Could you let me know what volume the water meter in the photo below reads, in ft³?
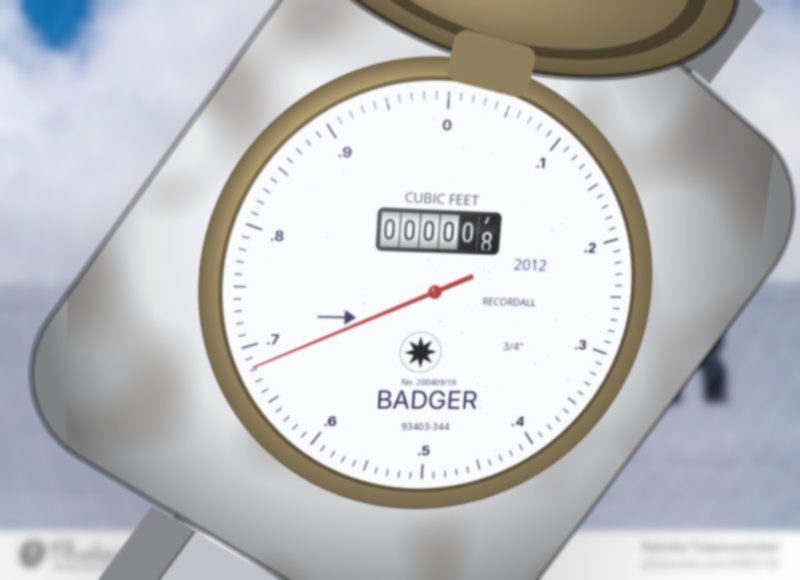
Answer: 7.68 ft³
